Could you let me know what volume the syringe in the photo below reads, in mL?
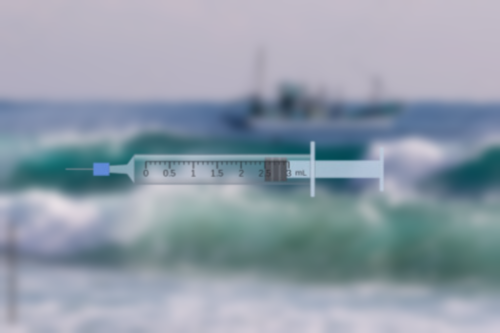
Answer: 2.5 mL
